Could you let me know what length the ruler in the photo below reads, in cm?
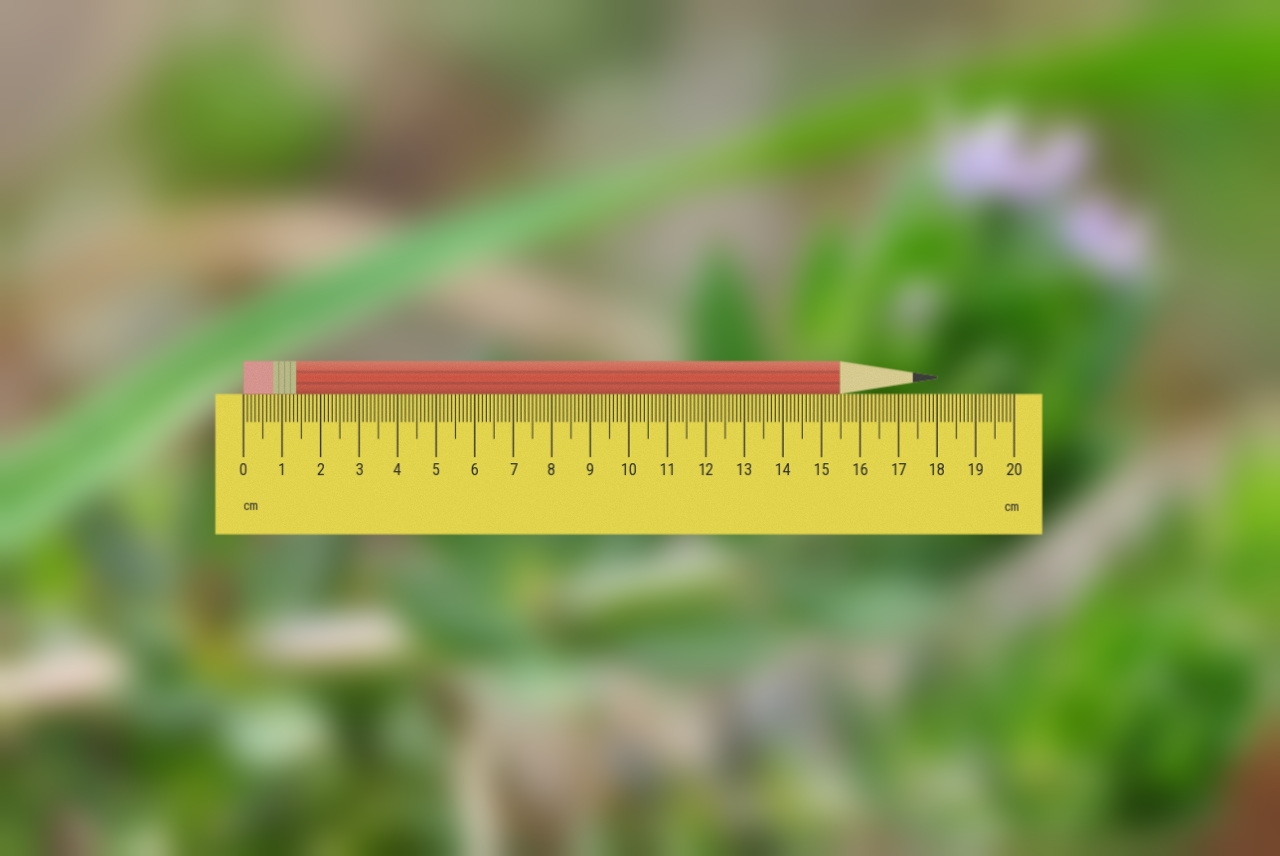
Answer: 18 cm
